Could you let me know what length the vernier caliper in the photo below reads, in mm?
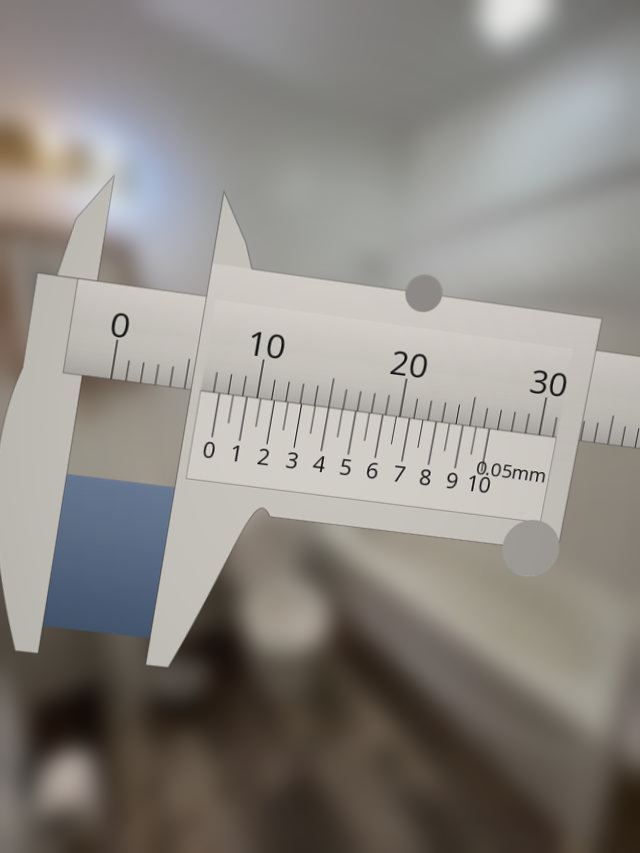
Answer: 7.4 mm
